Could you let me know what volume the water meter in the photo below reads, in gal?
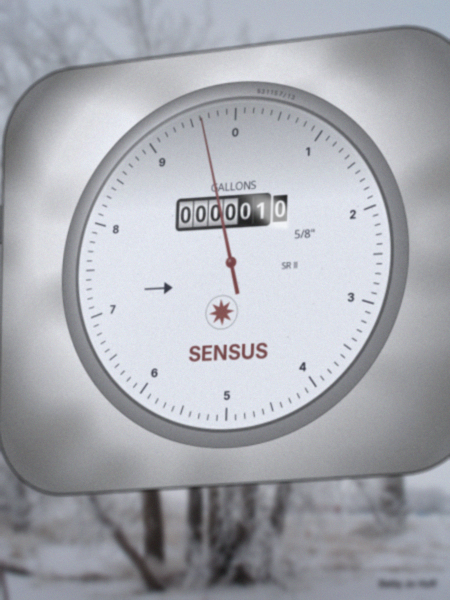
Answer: 9.6 gal
